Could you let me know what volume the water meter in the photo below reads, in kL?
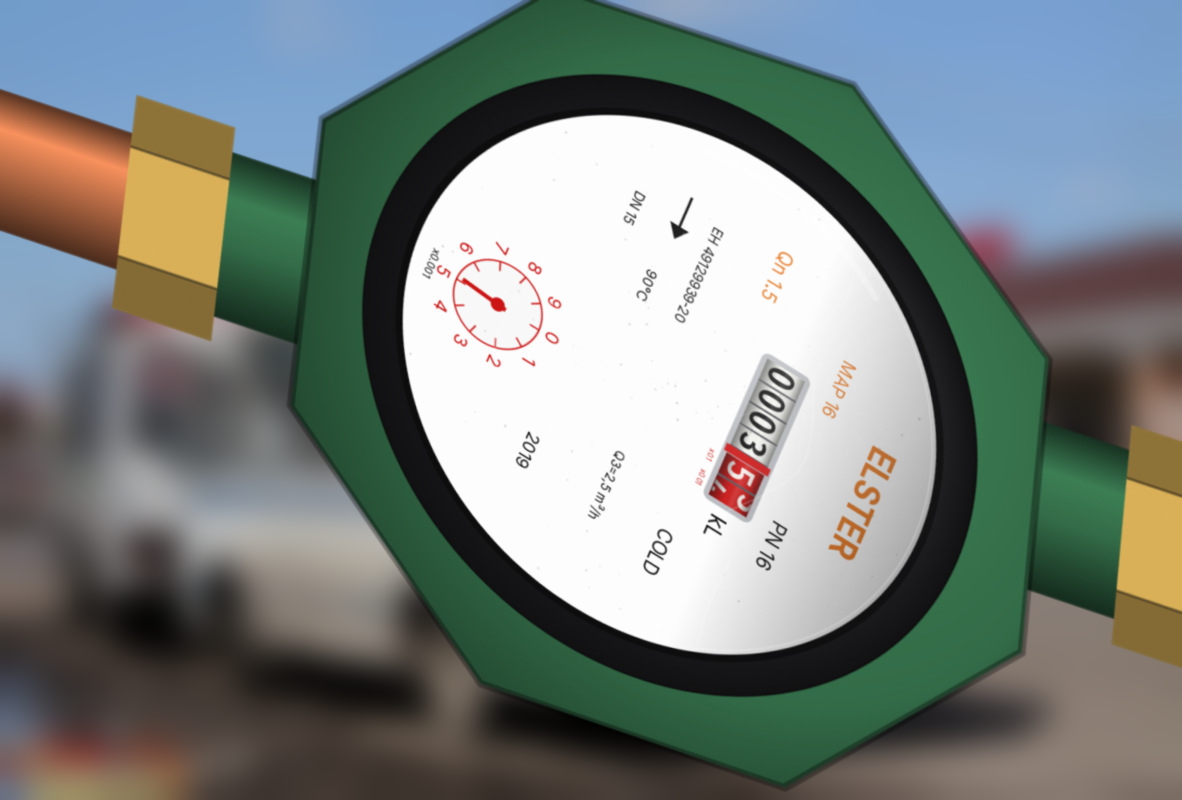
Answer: 3.535 kL
